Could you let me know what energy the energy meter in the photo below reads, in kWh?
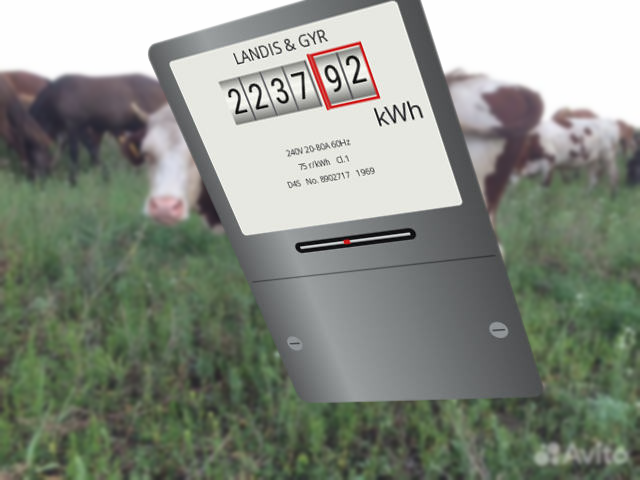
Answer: 2237.92 kWh
